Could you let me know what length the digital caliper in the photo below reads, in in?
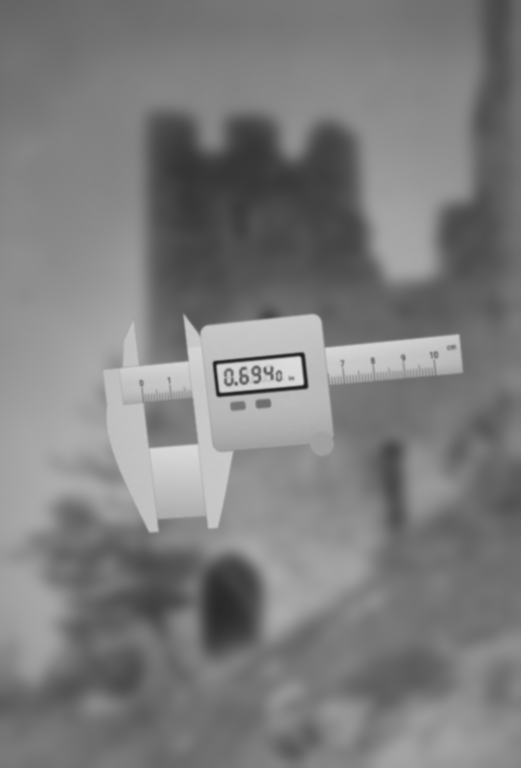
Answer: 0.6940 in
